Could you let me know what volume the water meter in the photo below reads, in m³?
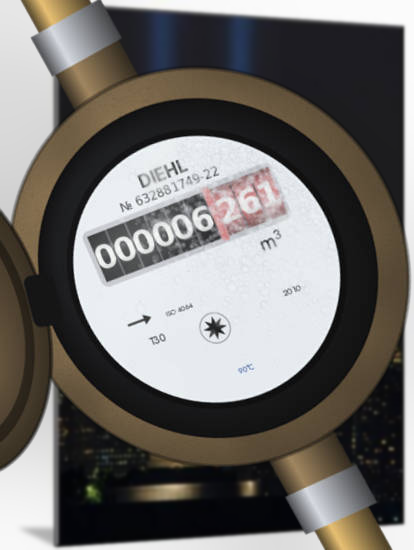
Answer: 6.261 m³
